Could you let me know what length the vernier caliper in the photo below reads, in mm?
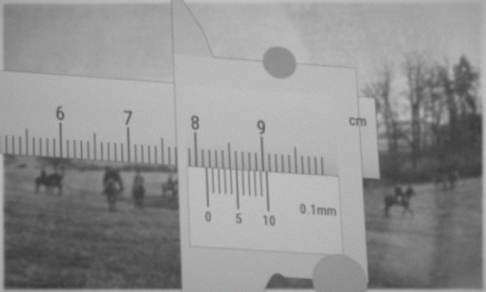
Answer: 81.5 mm
